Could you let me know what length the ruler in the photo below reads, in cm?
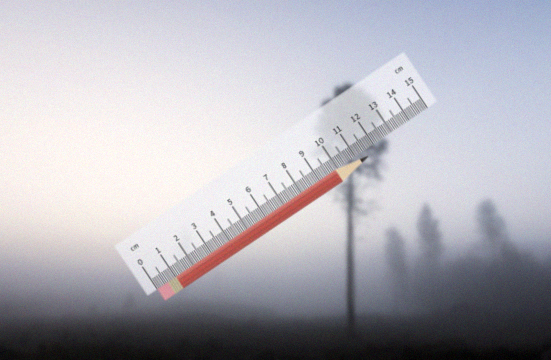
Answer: 11.5 cm
